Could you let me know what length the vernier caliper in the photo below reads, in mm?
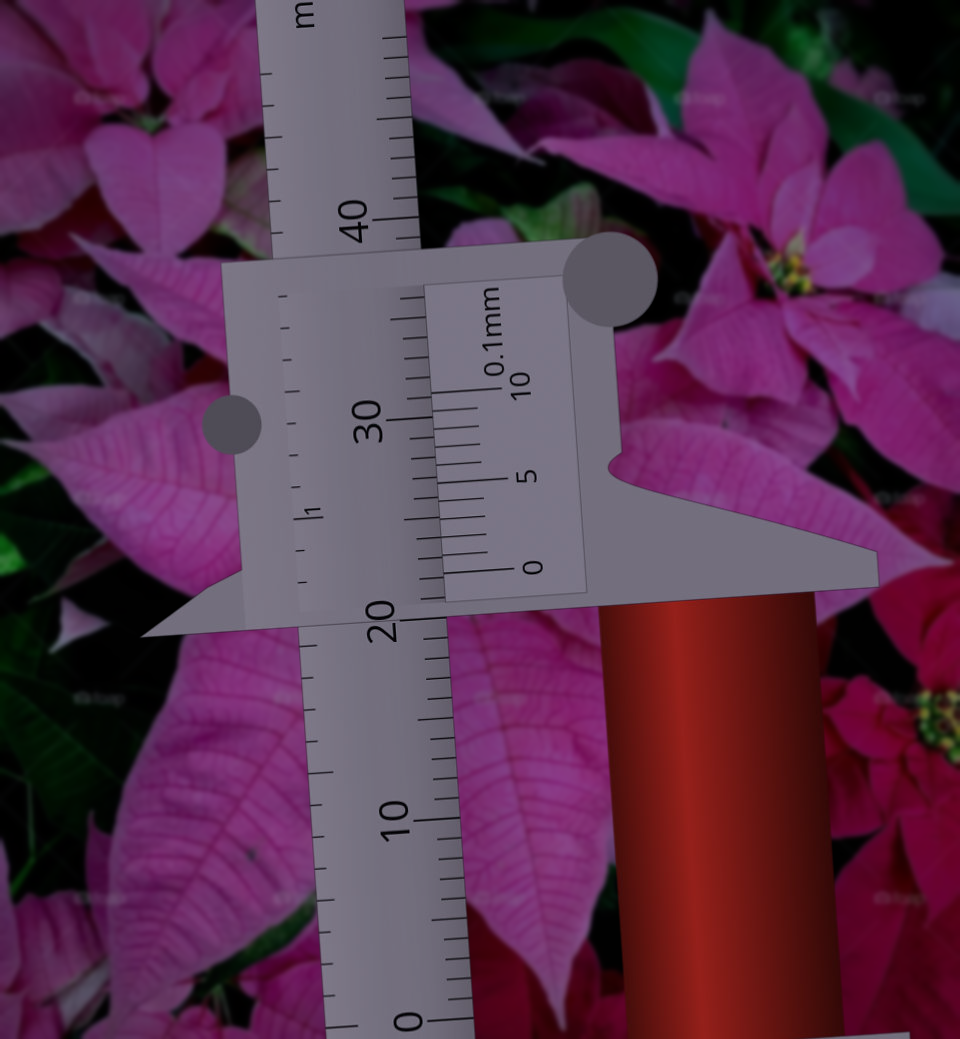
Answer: 22.2 mm
